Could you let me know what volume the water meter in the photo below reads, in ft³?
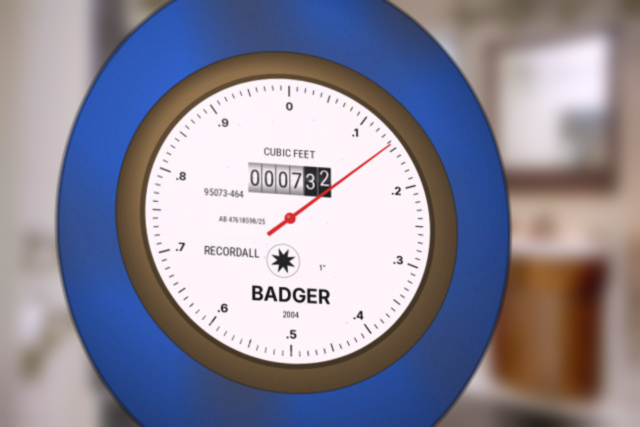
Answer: 732.14 ft³
